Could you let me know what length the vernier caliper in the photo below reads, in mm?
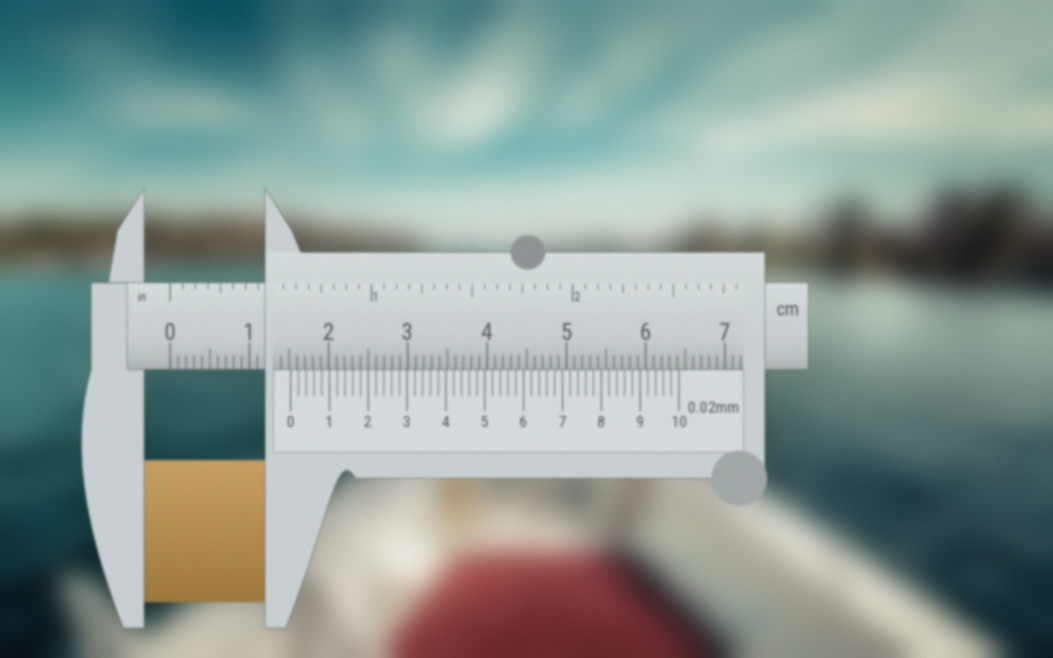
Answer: 15.2 mm
